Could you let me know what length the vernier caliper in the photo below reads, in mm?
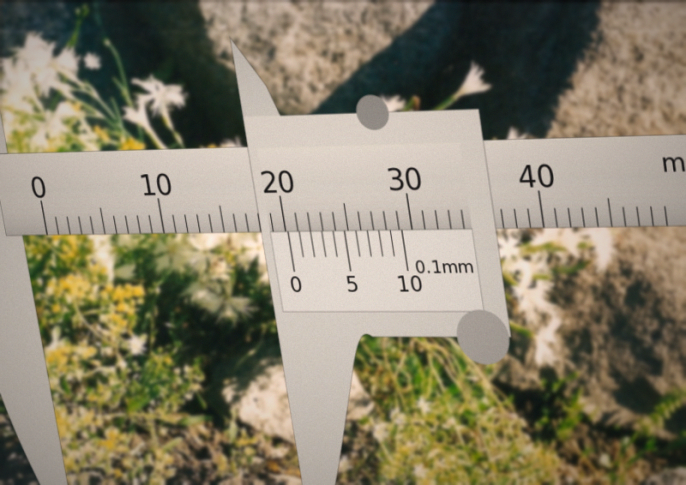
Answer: 20.2 mm
